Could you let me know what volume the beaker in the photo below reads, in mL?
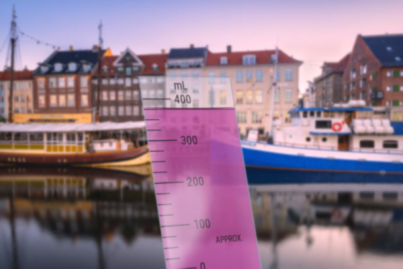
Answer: 375 mL
